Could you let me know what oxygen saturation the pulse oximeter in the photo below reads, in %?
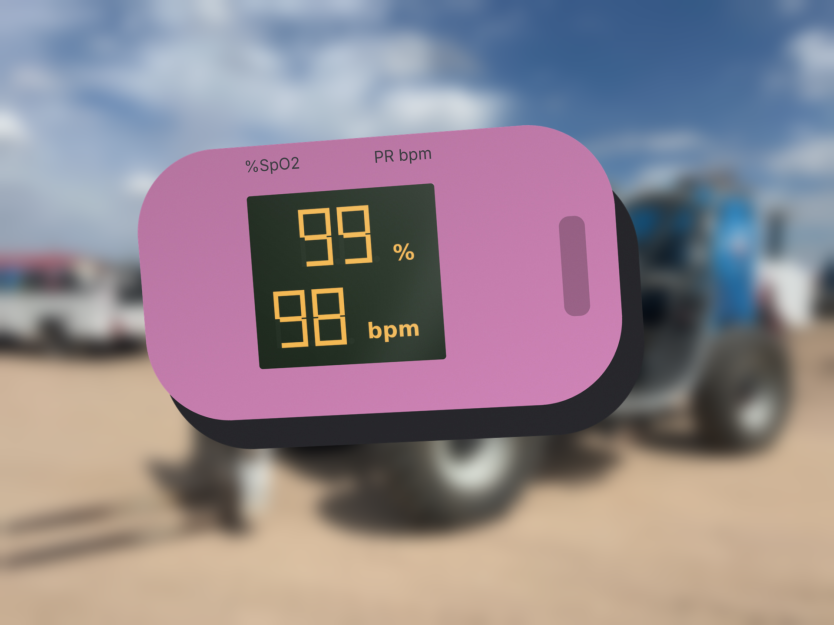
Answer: 99 %
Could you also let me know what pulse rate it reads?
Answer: 98 bpm
